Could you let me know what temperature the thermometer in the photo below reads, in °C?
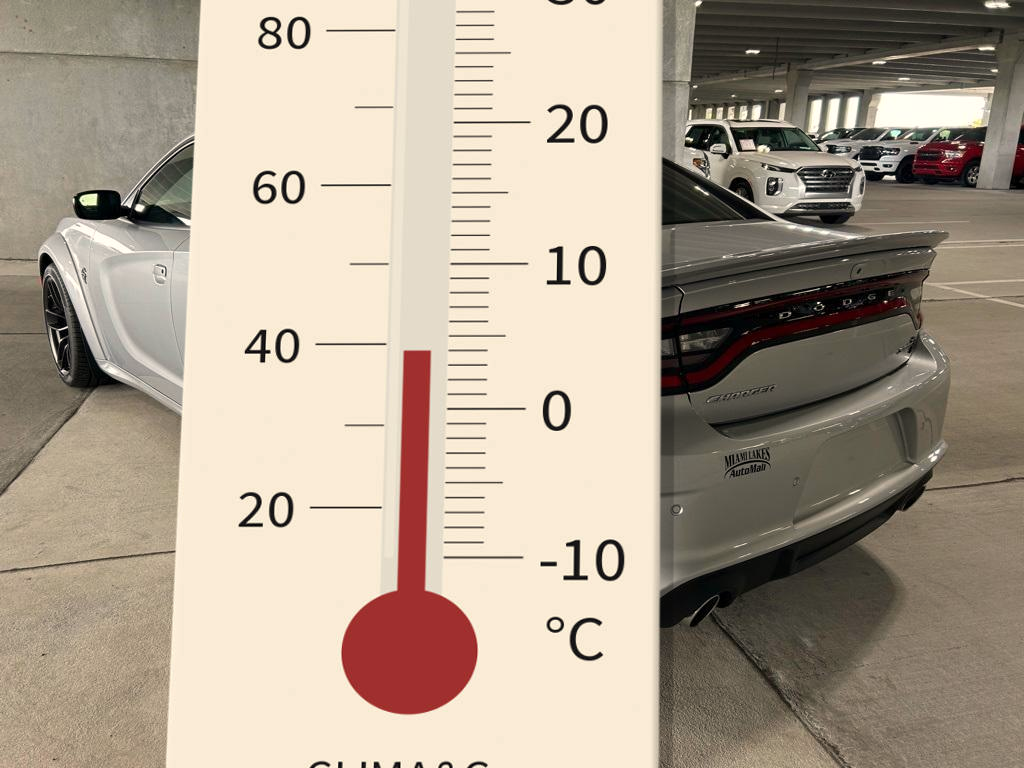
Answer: 4 °C
